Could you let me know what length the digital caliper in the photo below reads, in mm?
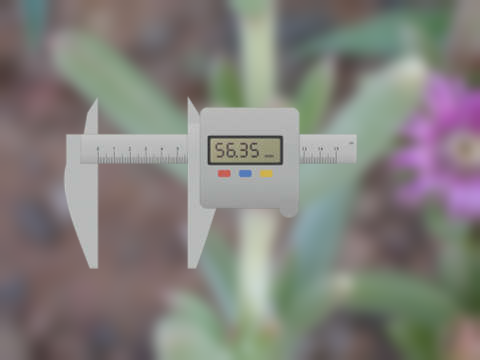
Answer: 56.35 mm
